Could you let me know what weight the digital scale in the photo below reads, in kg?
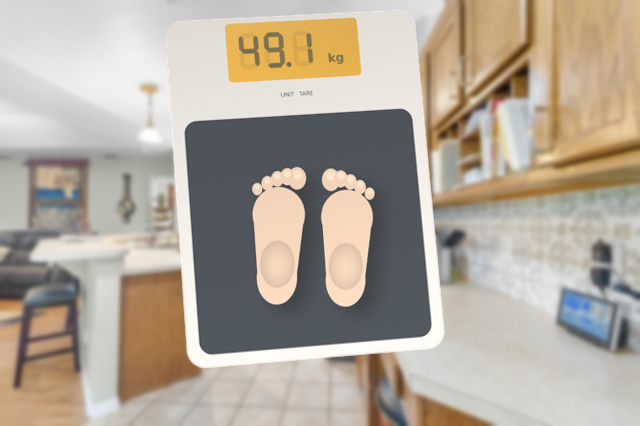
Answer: 49.1 kg
